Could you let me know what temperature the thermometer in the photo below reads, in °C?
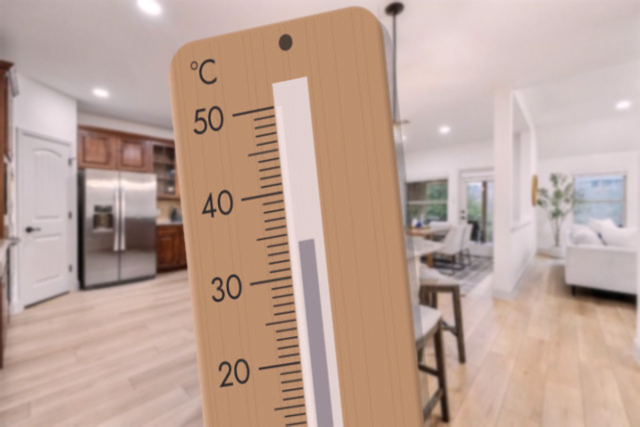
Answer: 34 °C
